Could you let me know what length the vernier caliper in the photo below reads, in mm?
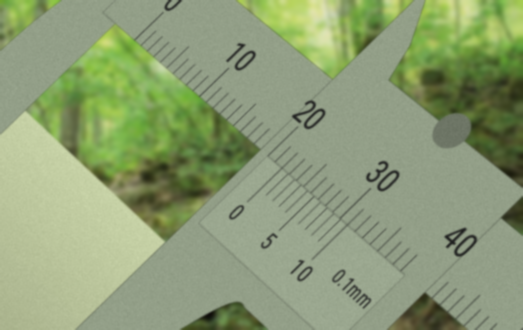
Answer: 22.0 mm
